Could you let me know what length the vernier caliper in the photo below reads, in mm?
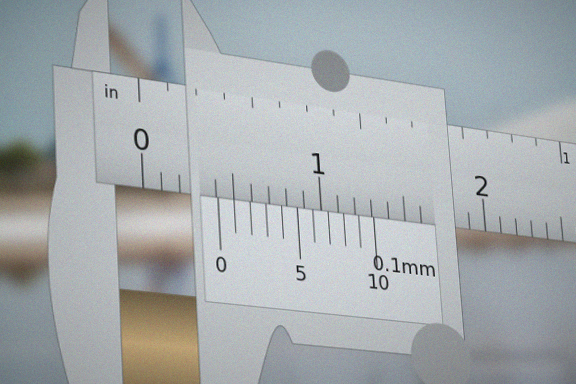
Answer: 4.1 mm
